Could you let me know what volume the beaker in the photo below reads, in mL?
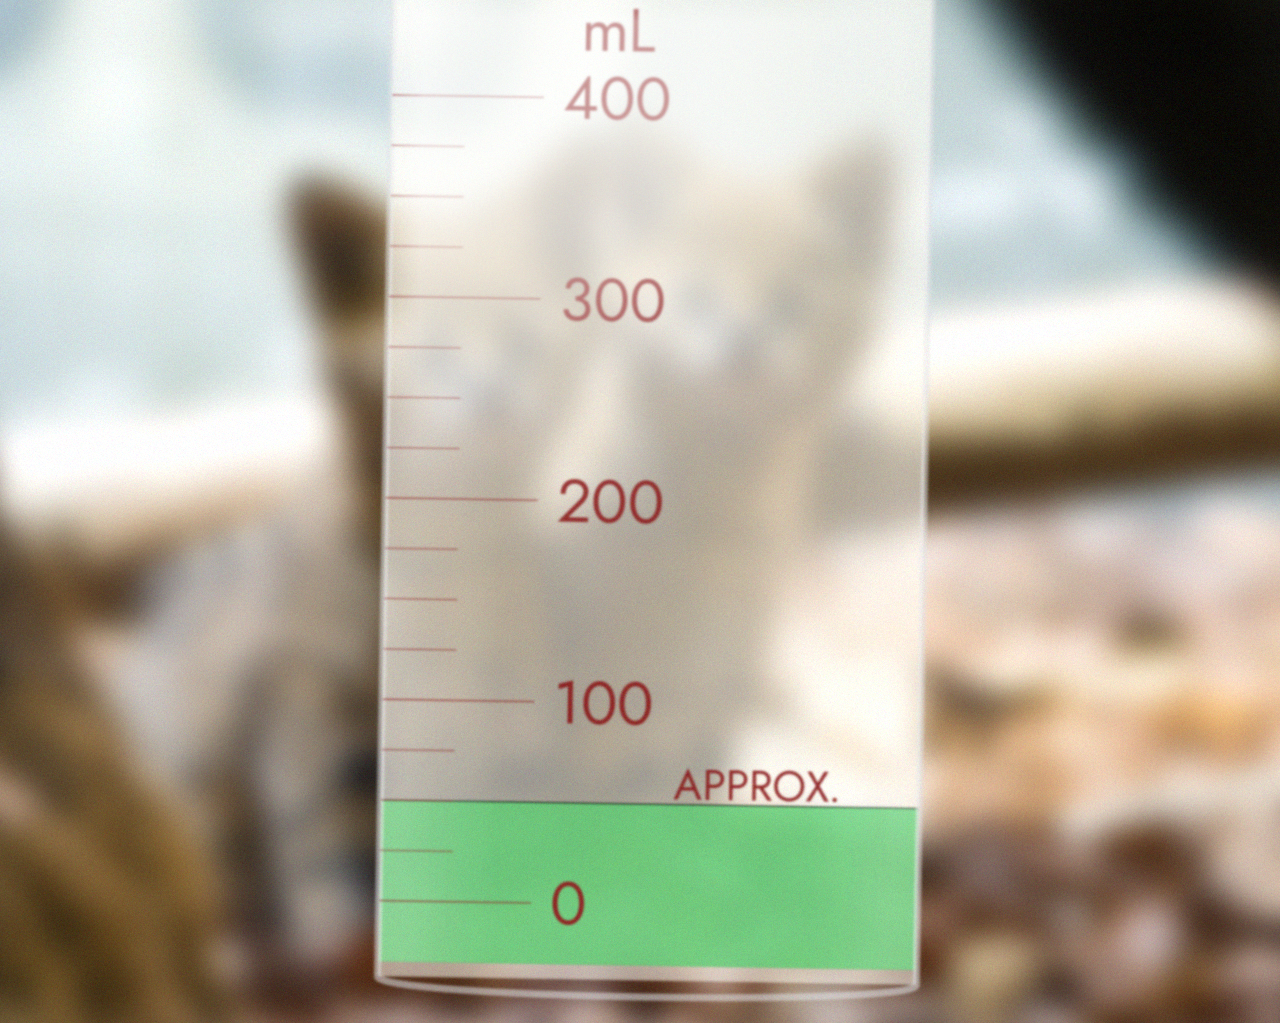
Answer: 50 mL
